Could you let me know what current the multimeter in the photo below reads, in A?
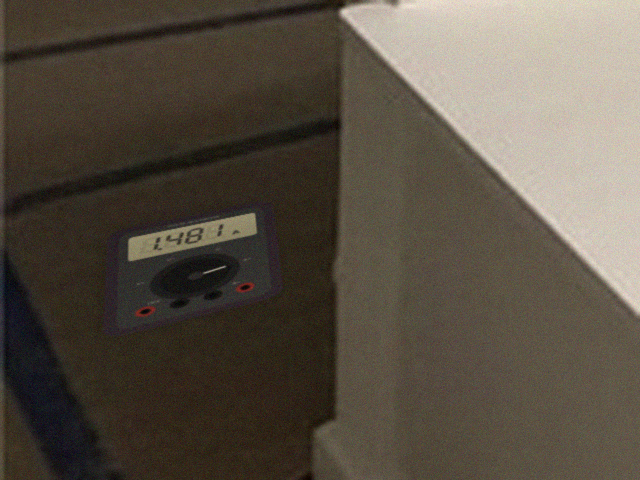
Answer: 1.481 A
